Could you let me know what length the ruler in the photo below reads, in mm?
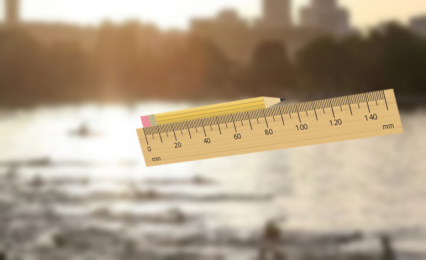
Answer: 95 mm
